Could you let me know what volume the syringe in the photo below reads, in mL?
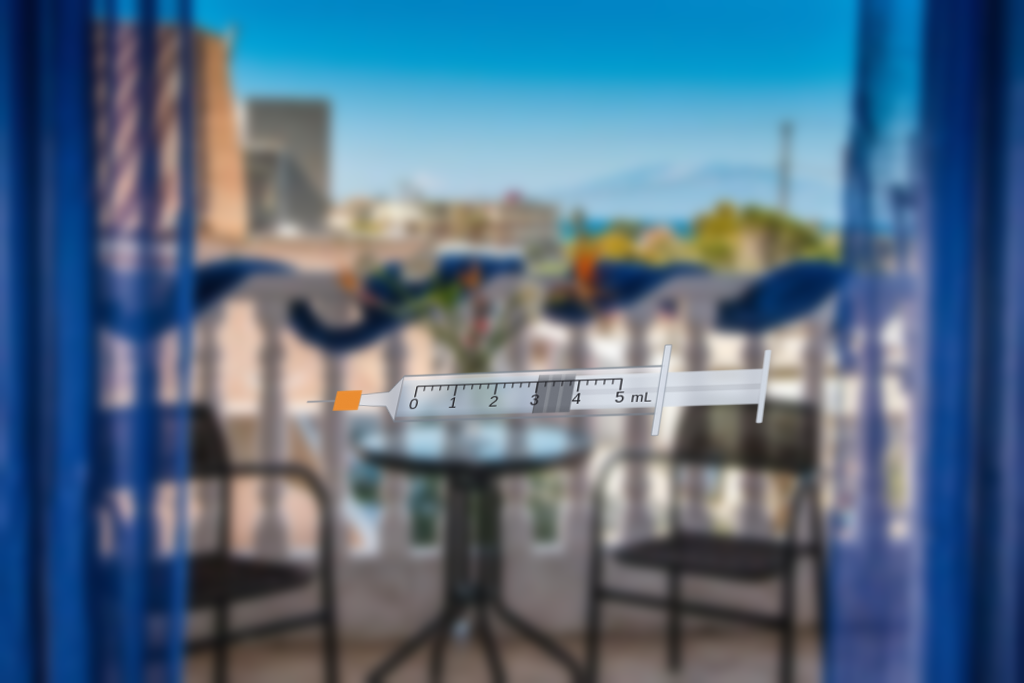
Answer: 3 mL
